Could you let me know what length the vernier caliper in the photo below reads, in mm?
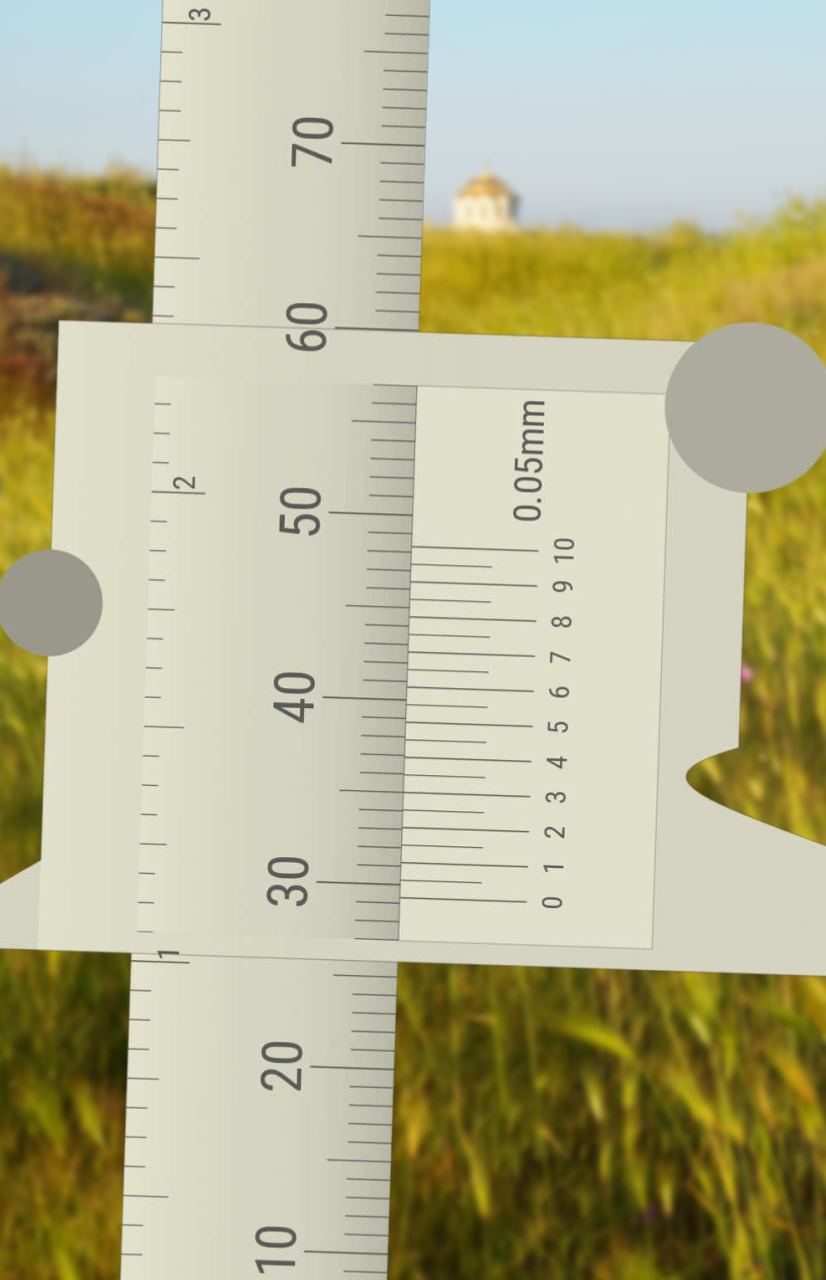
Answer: 29.3 mm
